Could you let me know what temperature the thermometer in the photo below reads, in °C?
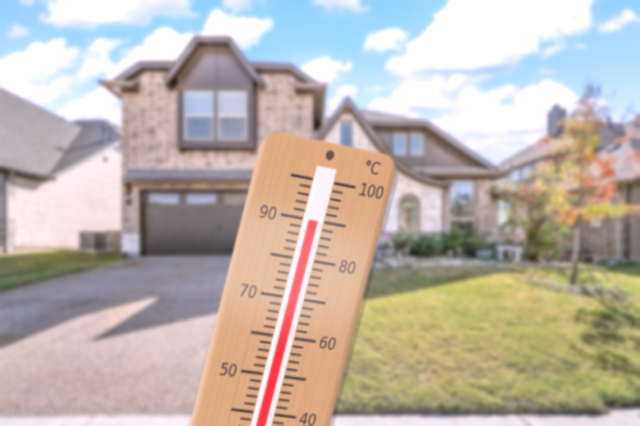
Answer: 90 °C
